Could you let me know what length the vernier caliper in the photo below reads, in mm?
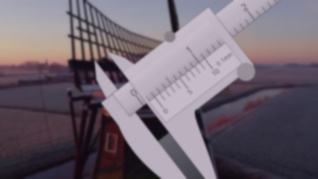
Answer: 2.0 mm
